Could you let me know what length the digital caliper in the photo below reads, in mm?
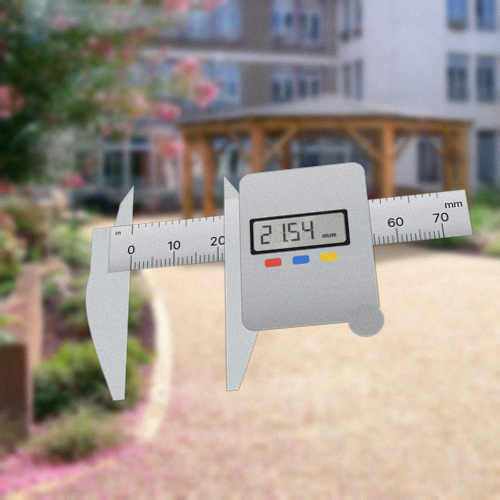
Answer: 21.54 mm
